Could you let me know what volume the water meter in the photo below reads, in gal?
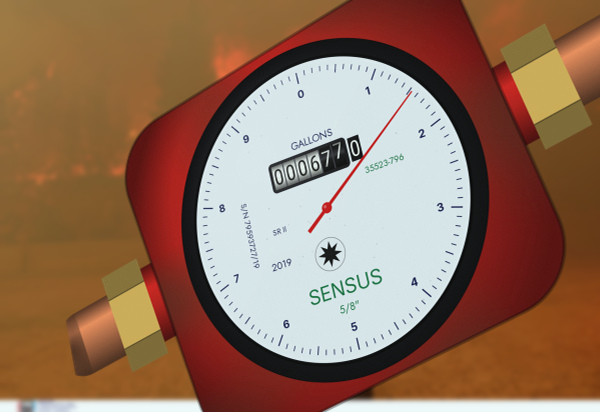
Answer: 6771.5 gal
